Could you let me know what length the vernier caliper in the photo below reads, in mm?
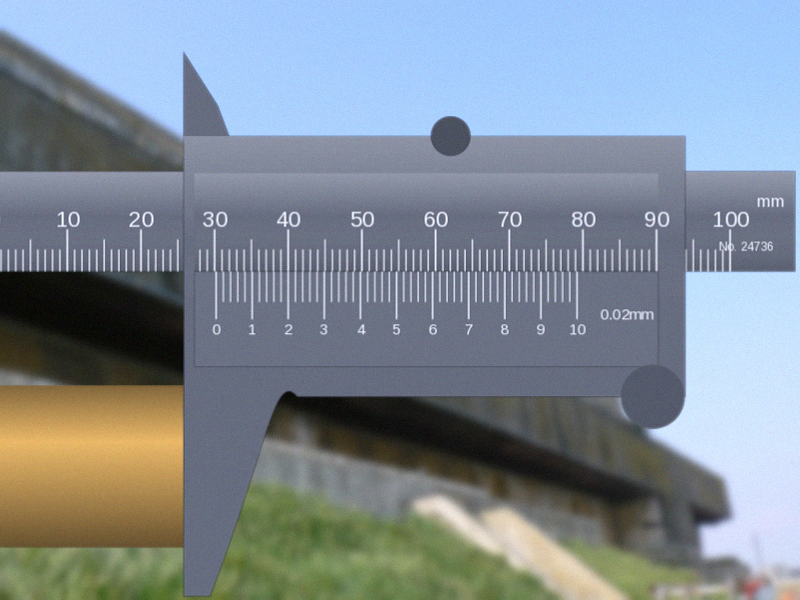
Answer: 30.2 mm
